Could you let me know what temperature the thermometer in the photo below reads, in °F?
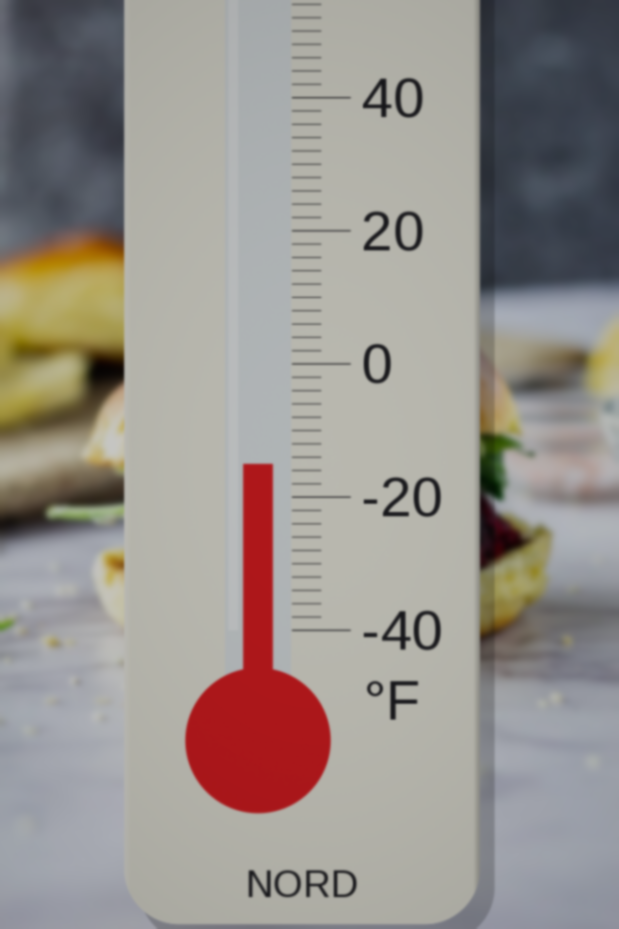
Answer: -15 °F
